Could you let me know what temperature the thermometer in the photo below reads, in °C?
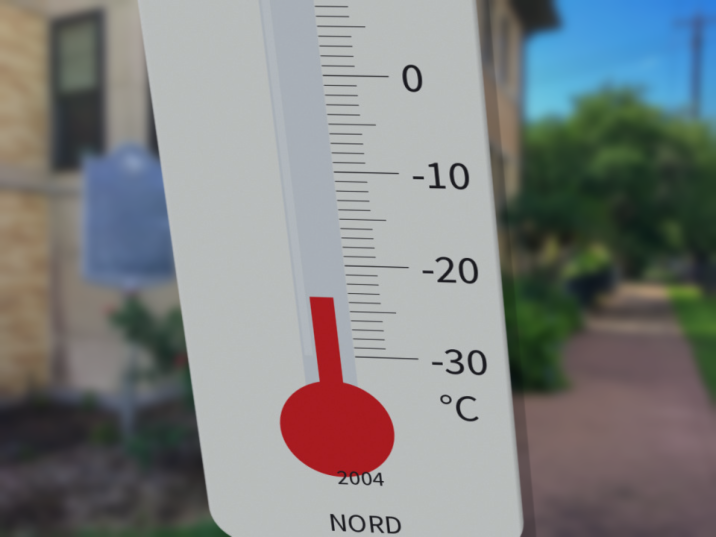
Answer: -23.5 °C
